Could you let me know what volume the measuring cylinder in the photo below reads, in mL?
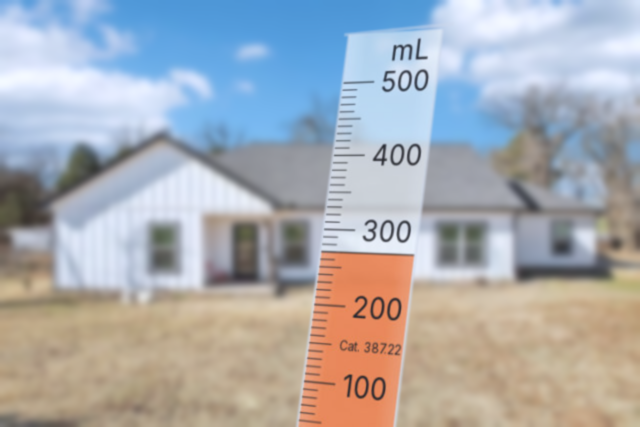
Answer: 270 mL
